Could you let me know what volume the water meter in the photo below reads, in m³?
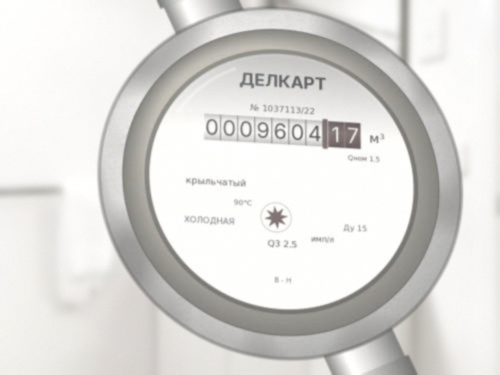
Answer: 9604.17 m³
